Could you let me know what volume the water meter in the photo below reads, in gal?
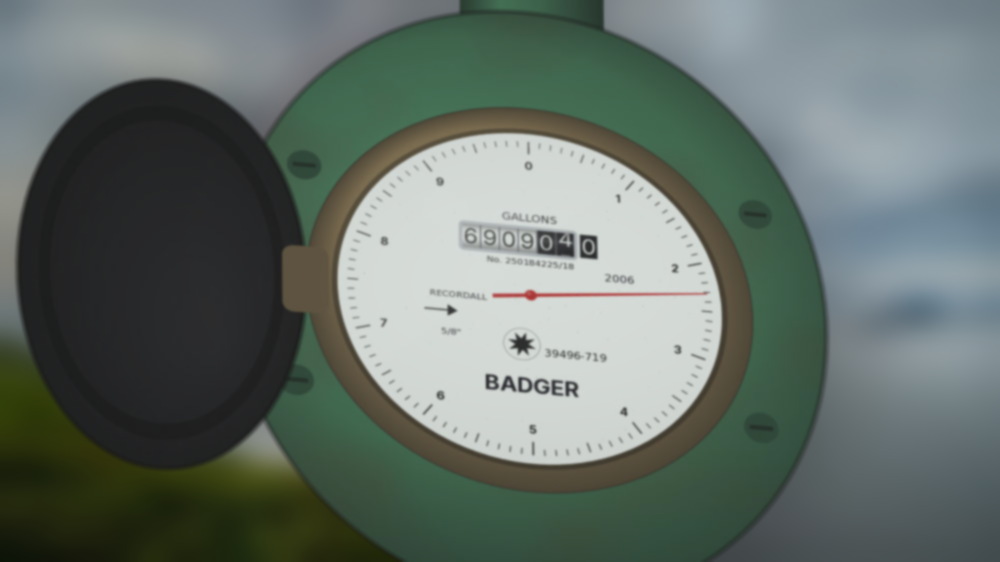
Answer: 6909042.3 gal
